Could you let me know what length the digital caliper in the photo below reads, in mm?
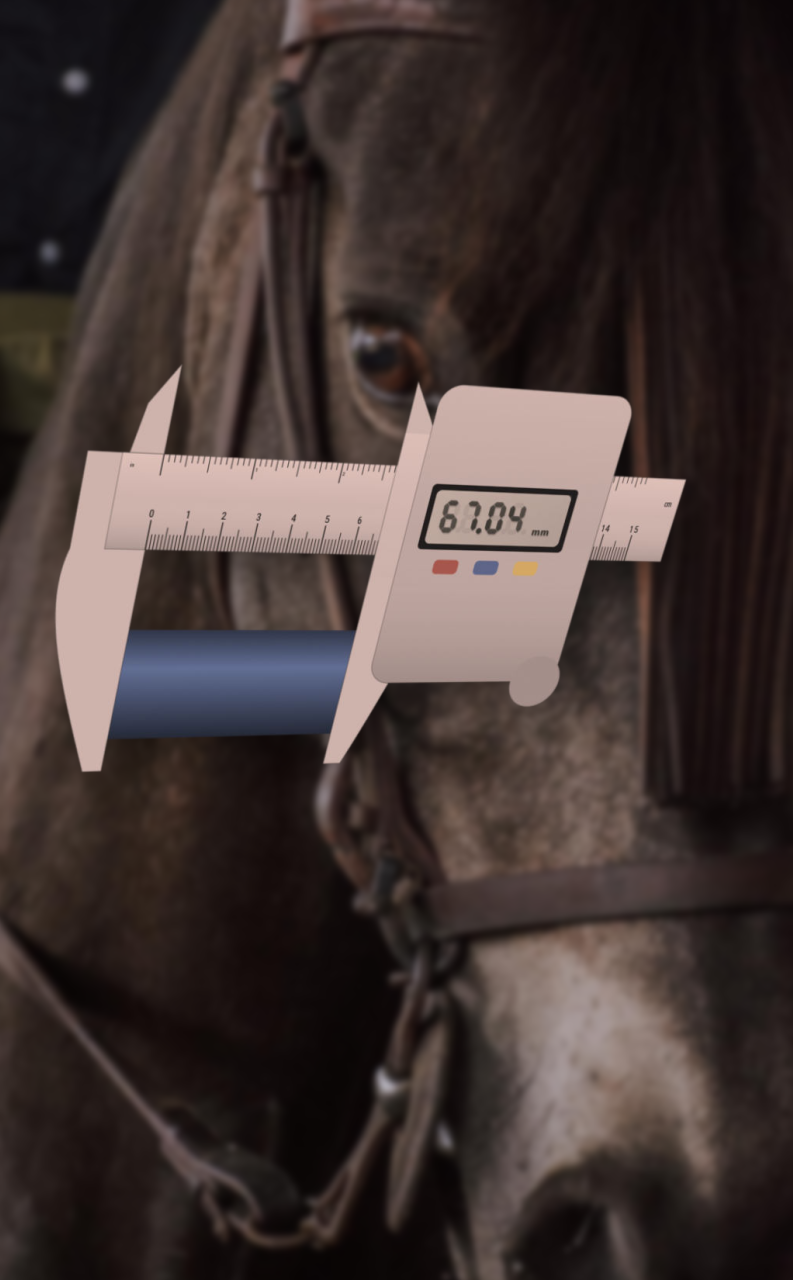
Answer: 67.04 mm
